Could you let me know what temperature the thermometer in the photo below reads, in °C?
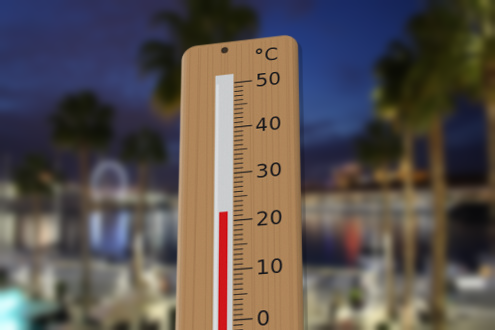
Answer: 22 °C
